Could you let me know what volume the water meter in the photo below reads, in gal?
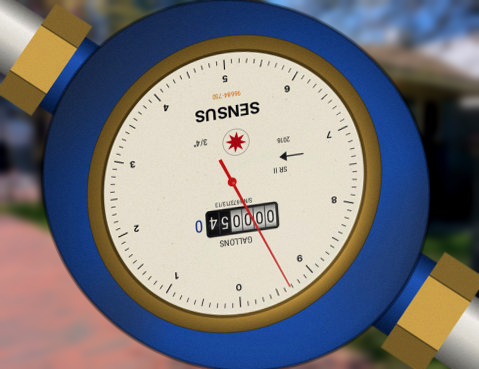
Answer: 539.3 gal
